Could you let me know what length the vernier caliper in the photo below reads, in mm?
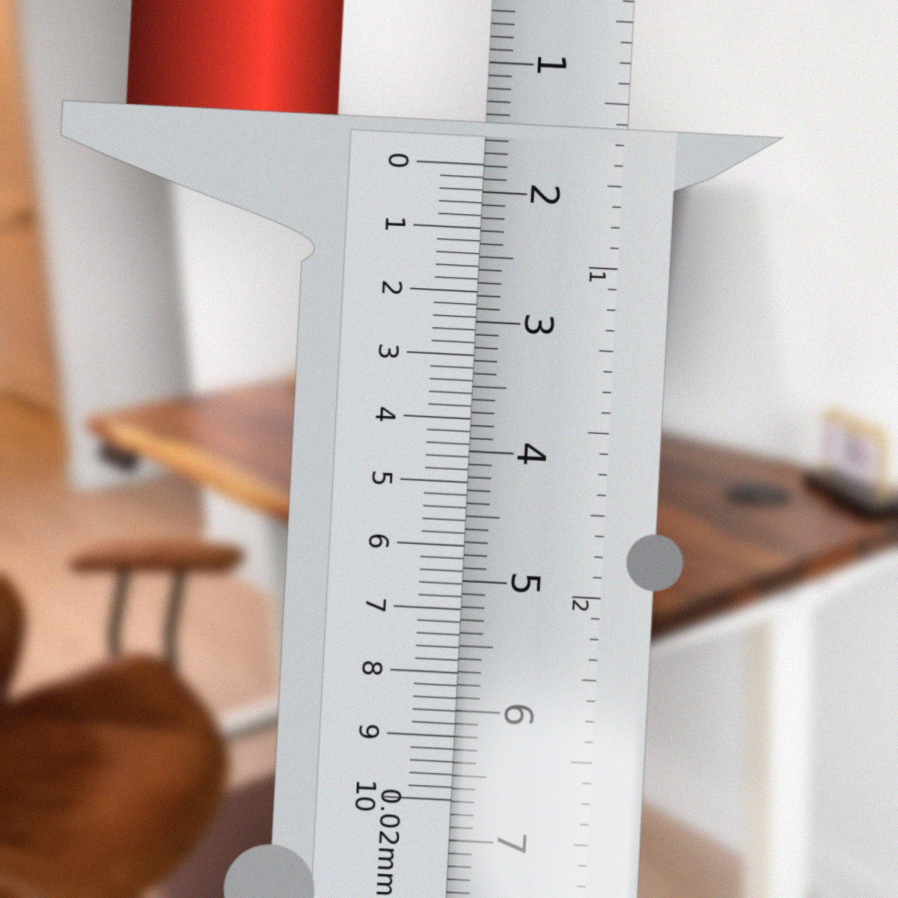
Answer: 17.9 mm
